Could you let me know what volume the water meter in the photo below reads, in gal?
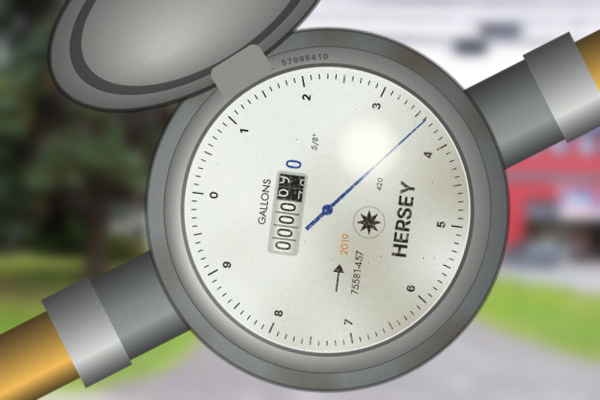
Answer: 693.6 gal
